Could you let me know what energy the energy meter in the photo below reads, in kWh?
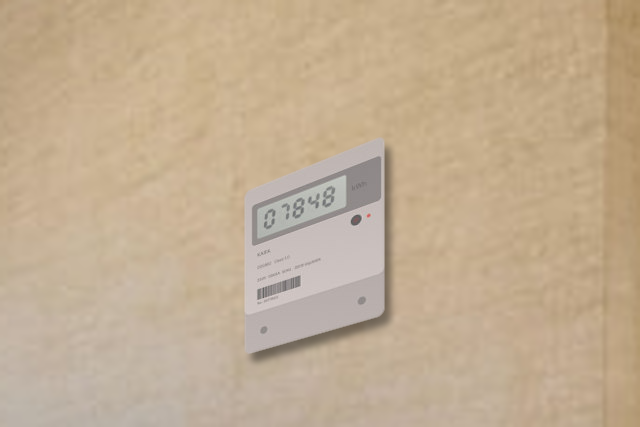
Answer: 7848 kWh
